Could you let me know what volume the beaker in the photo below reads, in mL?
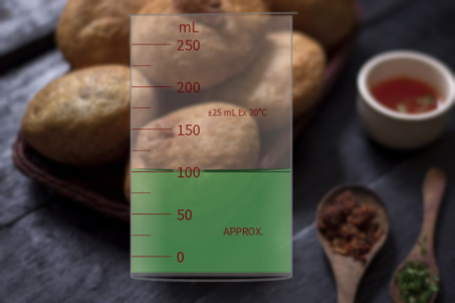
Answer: 100 mL
